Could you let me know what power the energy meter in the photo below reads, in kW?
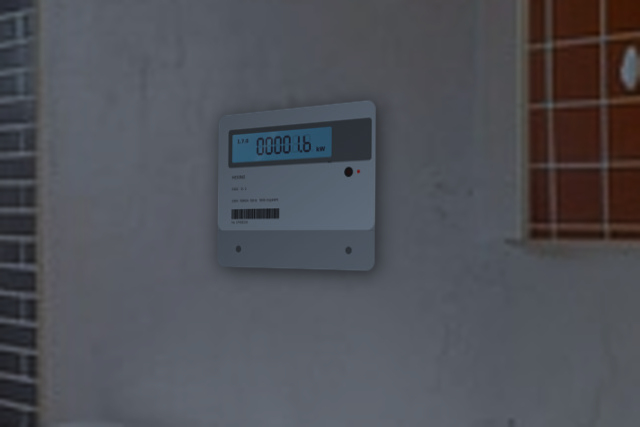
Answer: 1.6 kW
